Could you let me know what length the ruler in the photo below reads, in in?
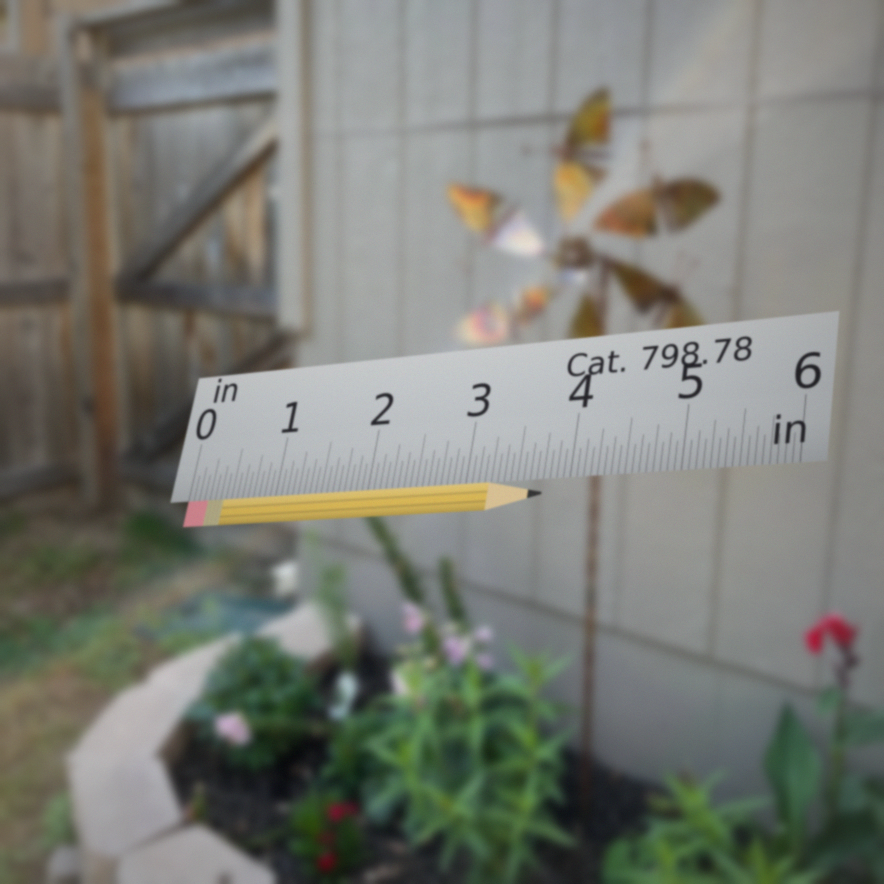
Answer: 3.75 in
